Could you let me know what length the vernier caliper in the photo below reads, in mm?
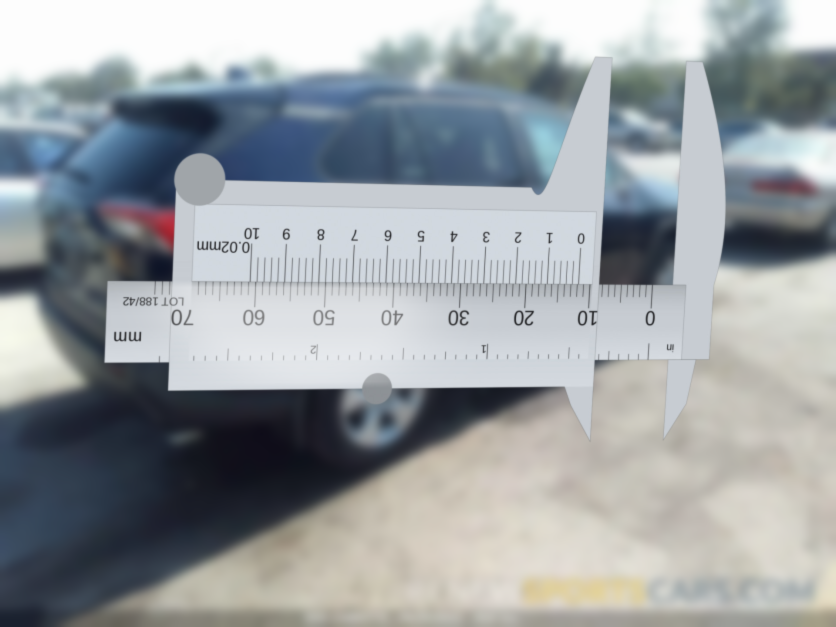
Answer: 11.8 mm
